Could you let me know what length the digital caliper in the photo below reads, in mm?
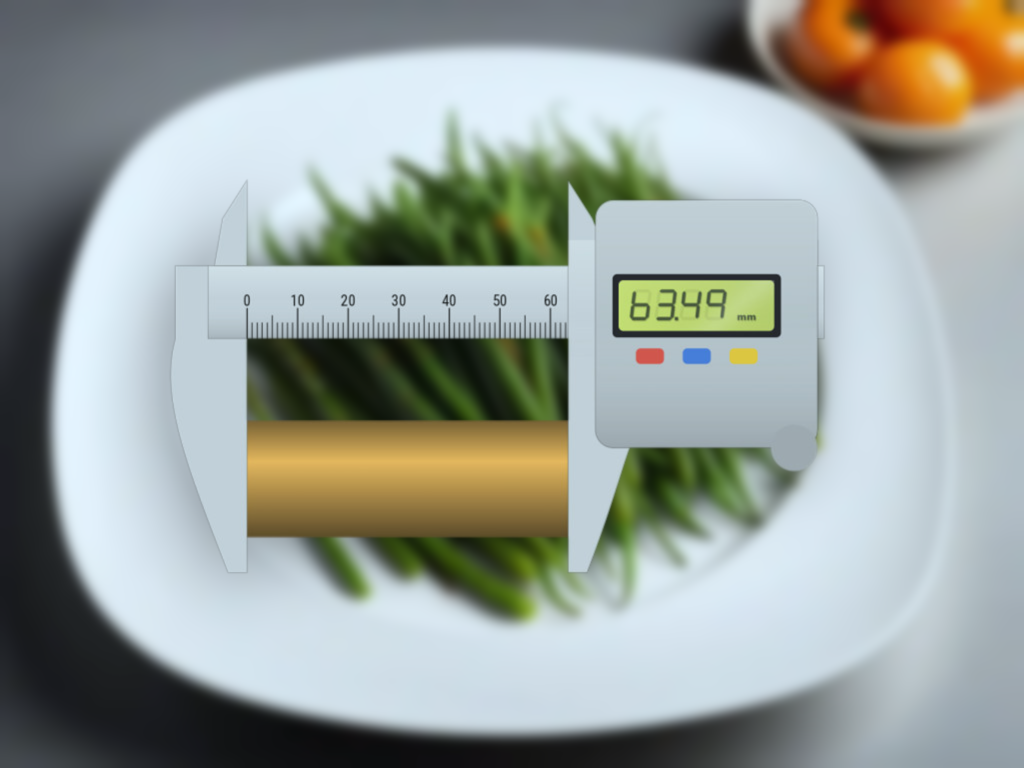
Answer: 63.49 mm
